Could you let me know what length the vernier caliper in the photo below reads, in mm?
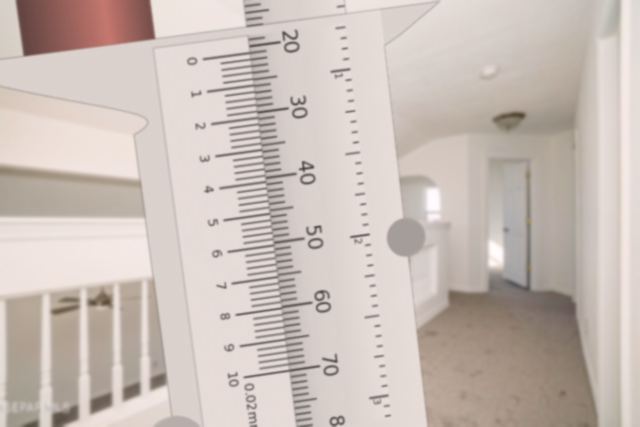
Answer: 21.0 mm
